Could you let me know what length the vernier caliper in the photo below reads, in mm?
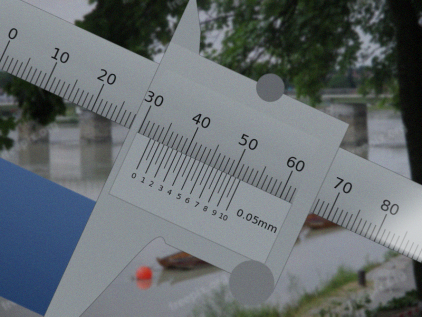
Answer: 32.6 mm
